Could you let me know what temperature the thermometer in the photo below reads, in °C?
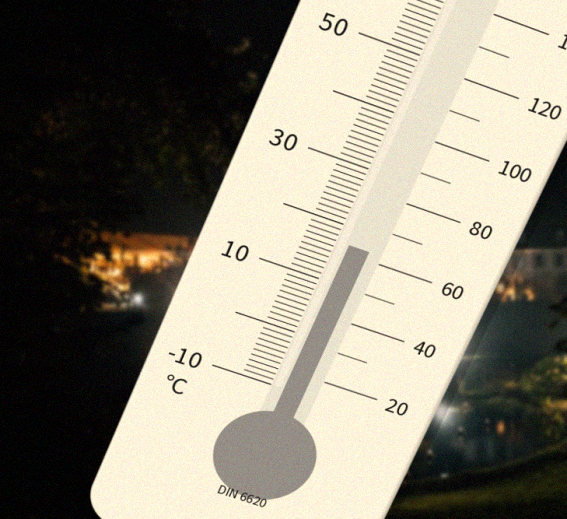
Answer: 17 °C
